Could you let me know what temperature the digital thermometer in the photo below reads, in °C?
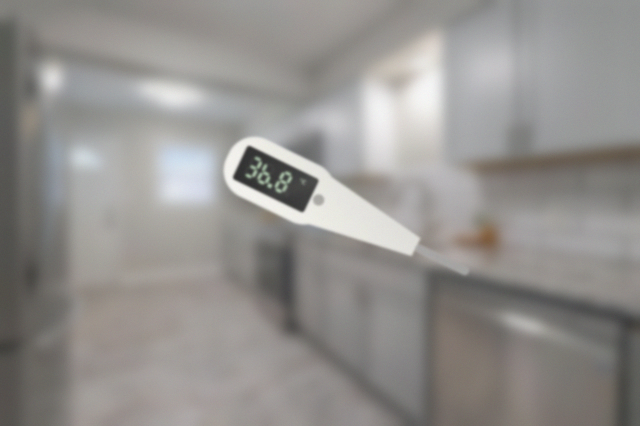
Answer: 36.8 °C
